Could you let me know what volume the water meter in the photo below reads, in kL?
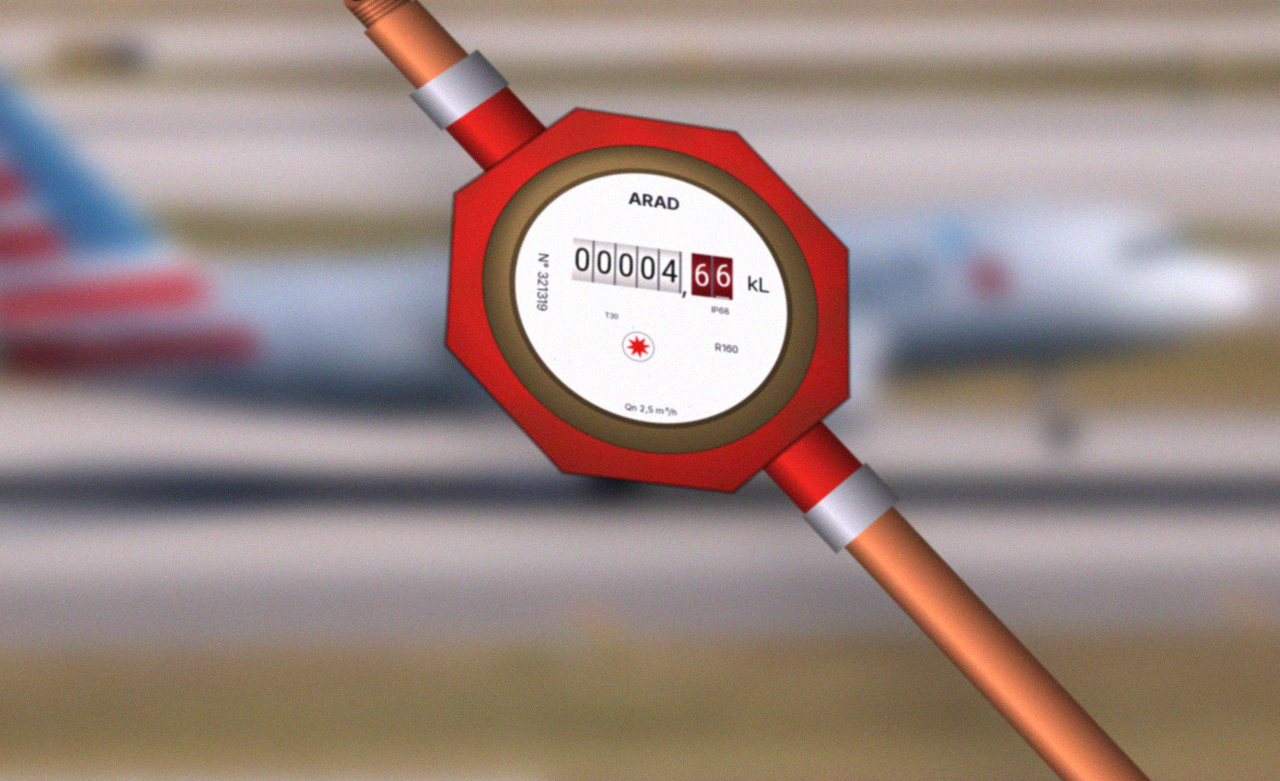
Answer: 4.66 kL
